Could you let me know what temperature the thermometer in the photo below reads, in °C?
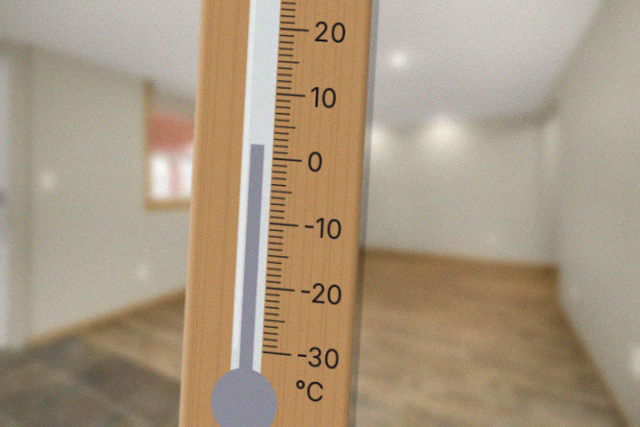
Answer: 2 °C
